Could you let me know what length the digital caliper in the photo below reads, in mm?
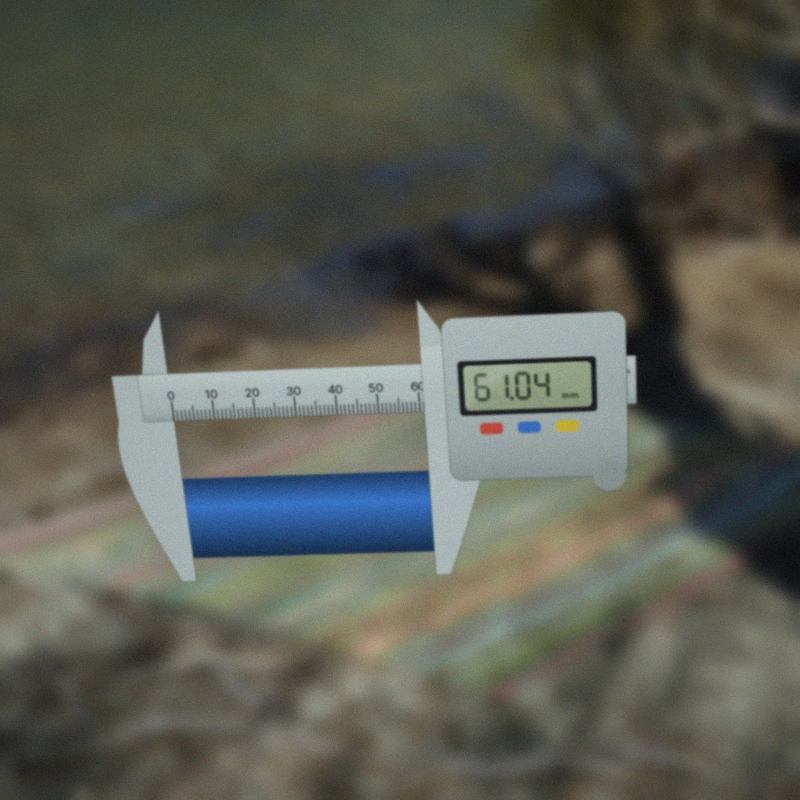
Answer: 61.04 mm
